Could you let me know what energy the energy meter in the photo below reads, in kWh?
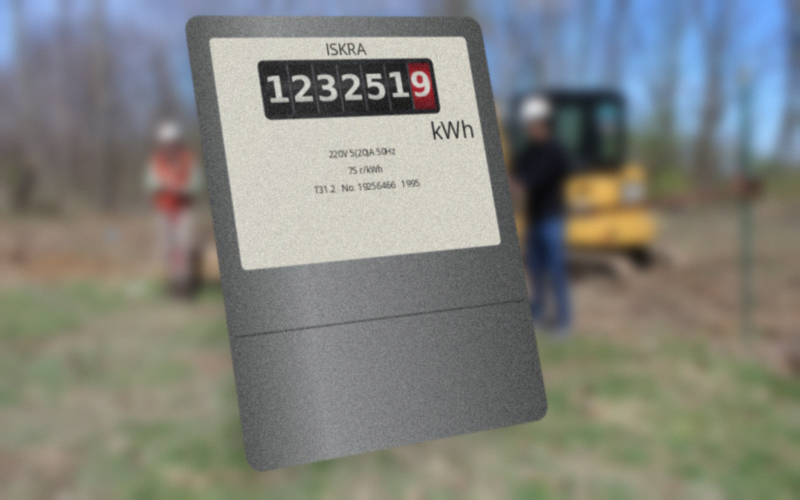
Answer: 123251.9 kWh
